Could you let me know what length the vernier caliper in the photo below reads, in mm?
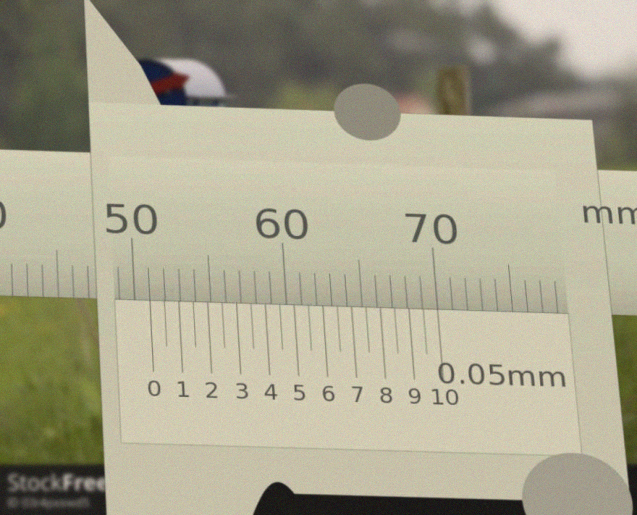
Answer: 51.0 mm
